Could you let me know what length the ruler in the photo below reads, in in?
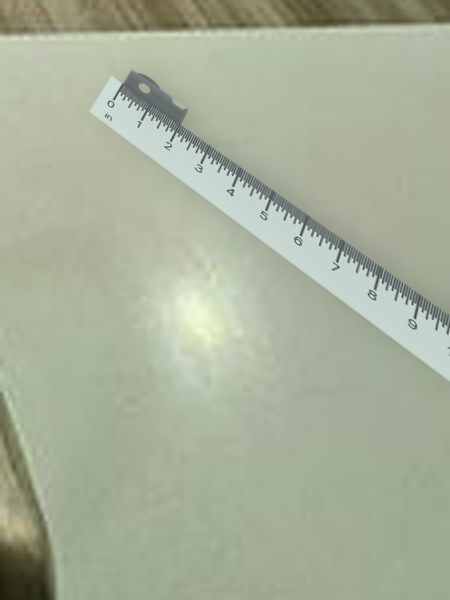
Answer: 2 in
